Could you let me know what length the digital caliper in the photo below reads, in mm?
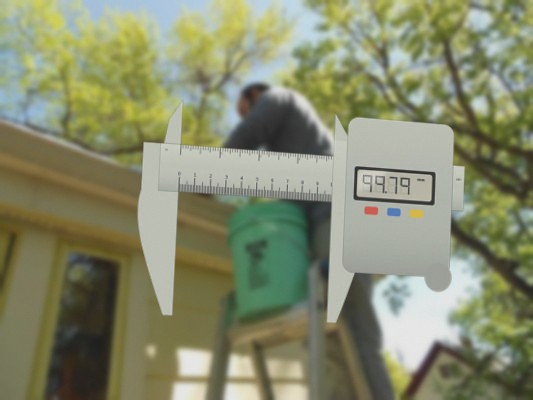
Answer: 99.79 mm
